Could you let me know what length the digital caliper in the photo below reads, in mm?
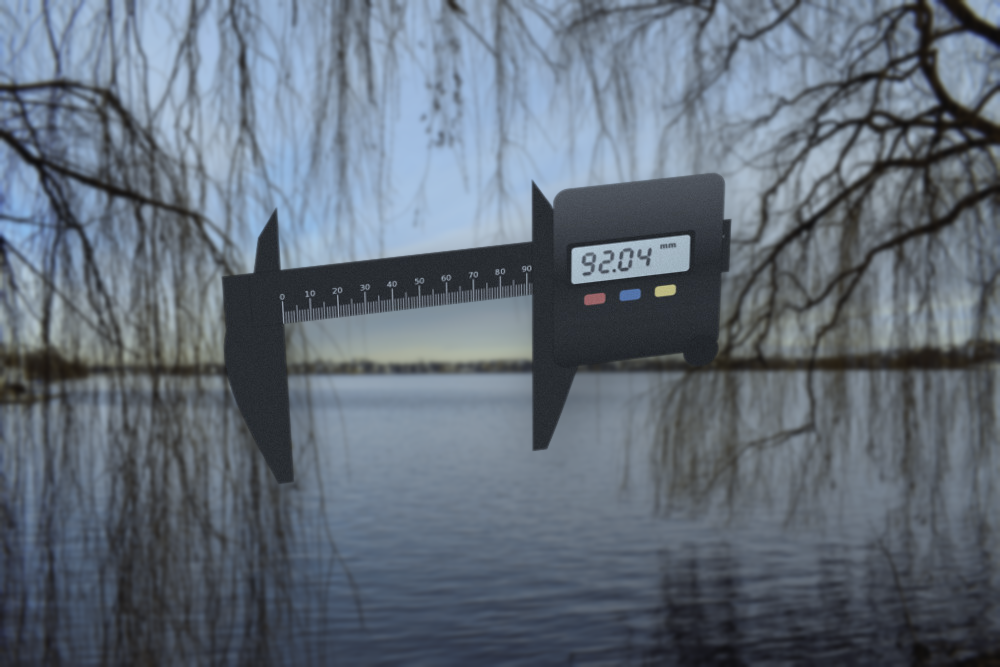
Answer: 92.04 mm
